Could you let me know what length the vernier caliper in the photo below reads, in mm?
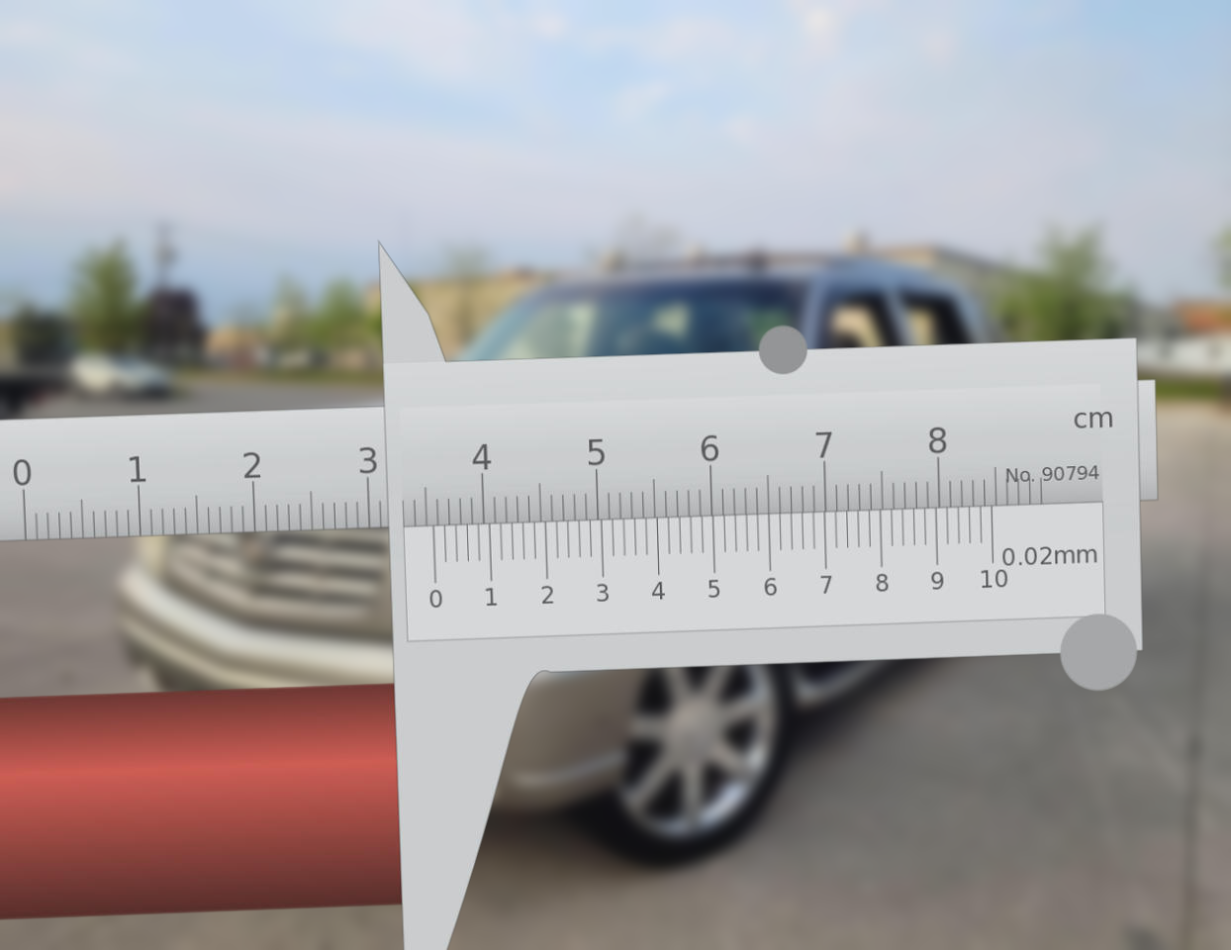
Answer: 35.6 mm
